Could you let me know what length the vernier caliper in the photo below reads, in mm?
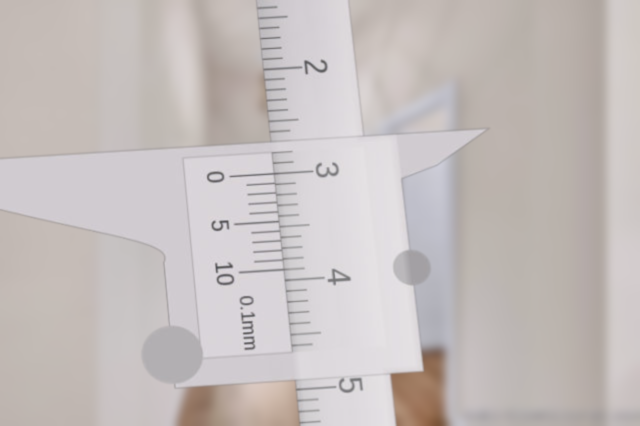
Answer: 30.0 mm
